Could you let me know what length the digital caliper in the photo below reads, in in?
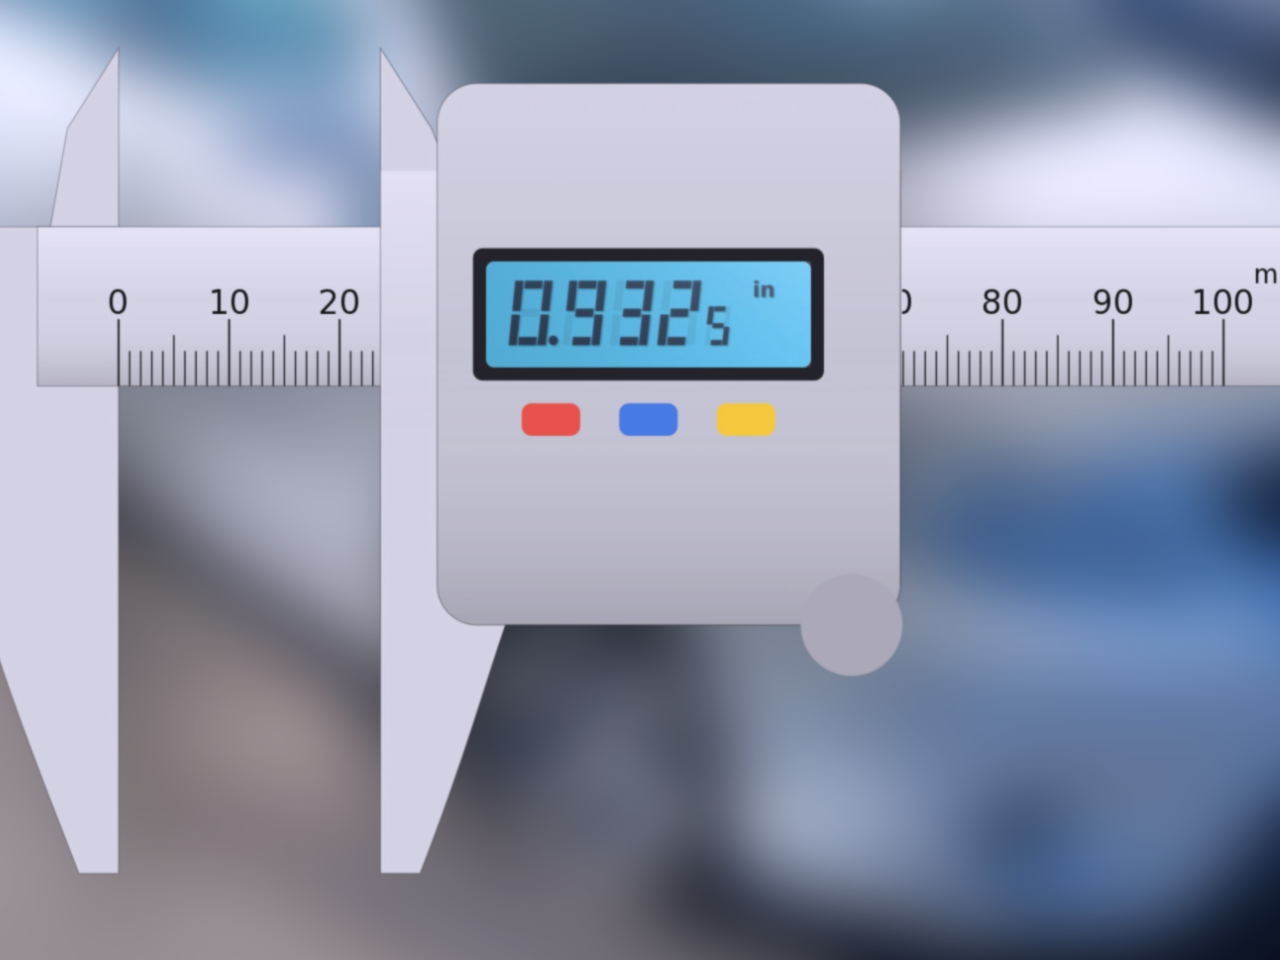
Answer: 0.9325 in
